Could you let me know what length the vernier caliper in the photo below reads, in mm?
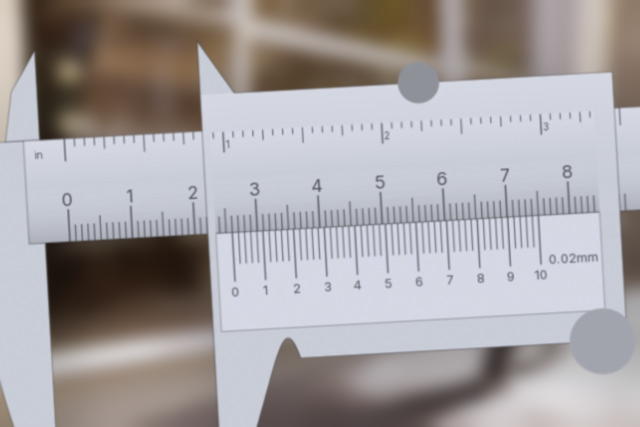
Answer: 26.0 mm
